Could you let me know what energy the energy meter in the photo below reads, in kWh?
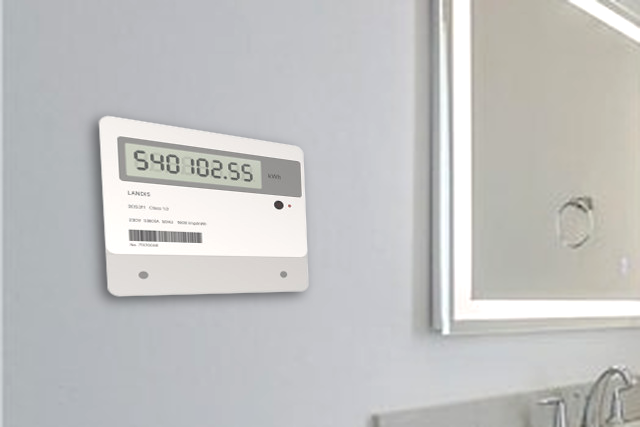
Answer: 540102.55 kWh
